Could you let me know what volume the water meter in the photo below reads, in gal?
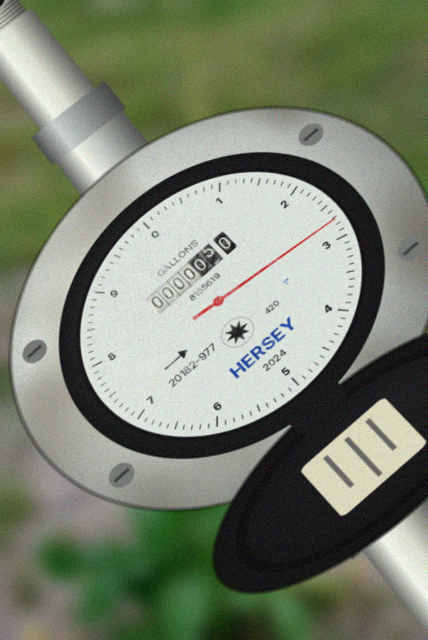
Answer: 52.7 gal
